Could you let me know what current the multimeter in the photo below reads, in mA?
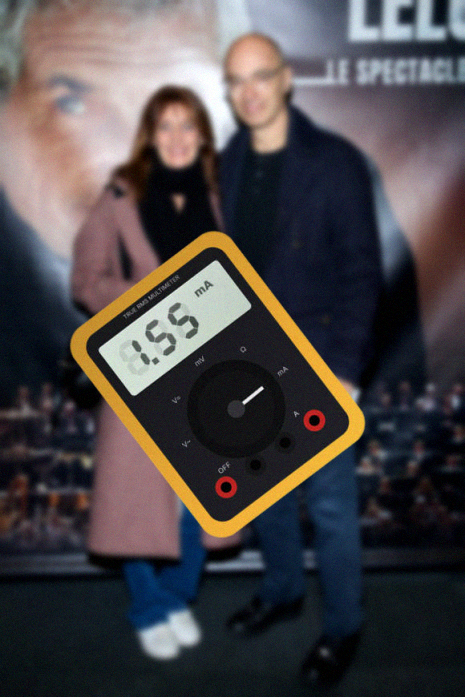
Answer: 1.55 mA
